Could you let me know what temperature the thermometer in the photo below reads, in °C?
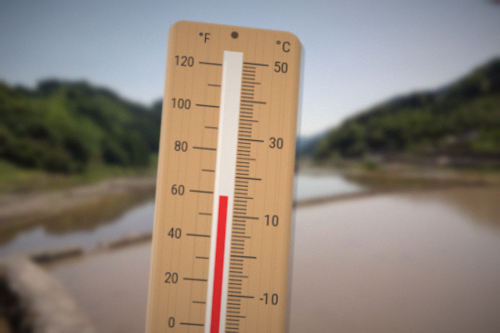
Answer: 15 °C
